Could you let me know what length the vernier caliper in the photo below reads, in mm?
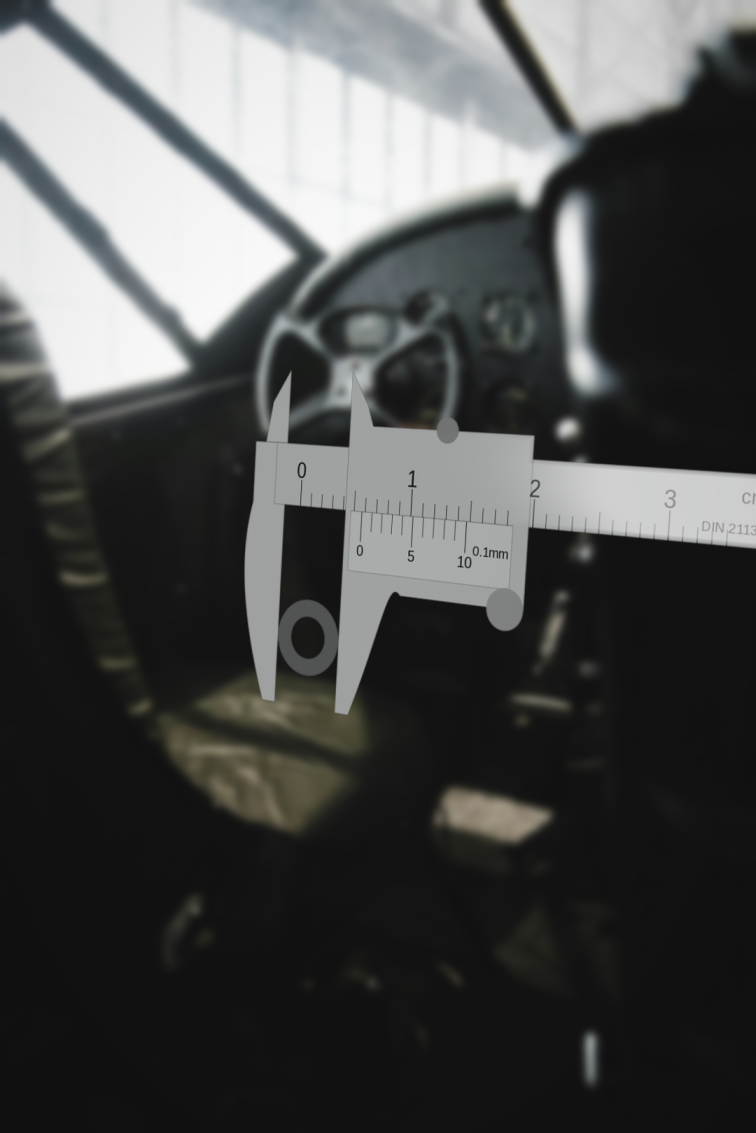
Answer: 5.7 mm
